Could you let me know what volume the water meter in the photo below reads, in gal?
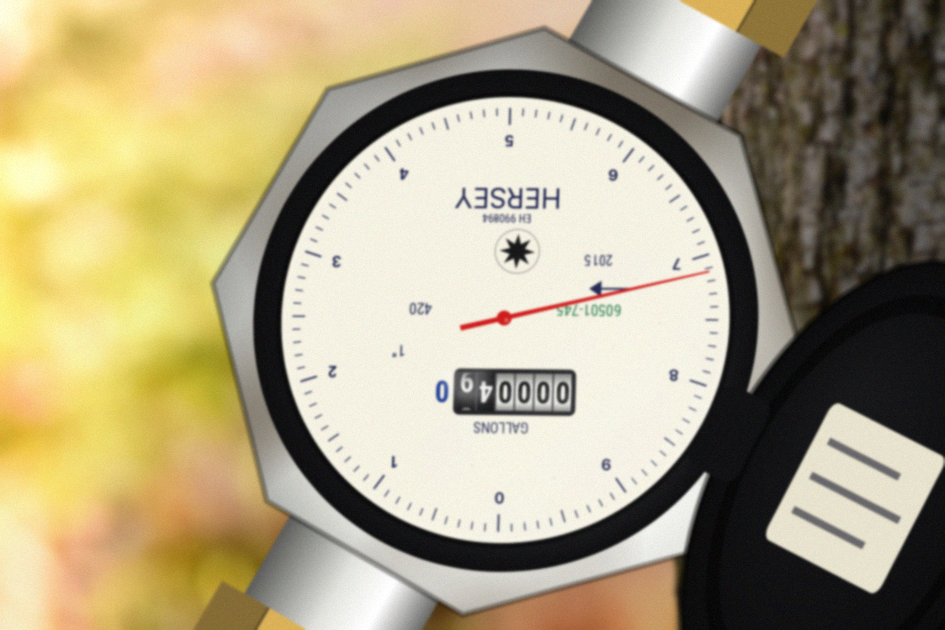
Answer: 487.1 gal
